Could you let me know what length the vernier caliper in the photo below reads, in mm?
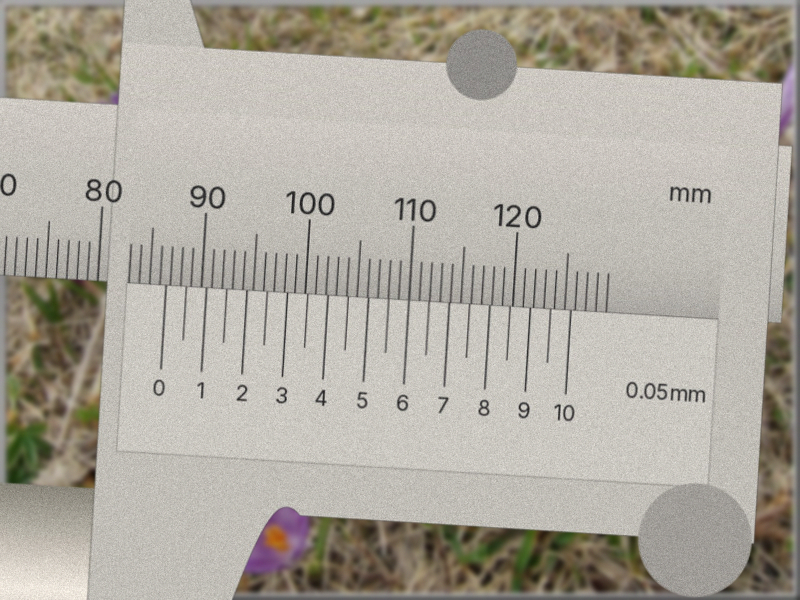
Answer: 86.6 mm
